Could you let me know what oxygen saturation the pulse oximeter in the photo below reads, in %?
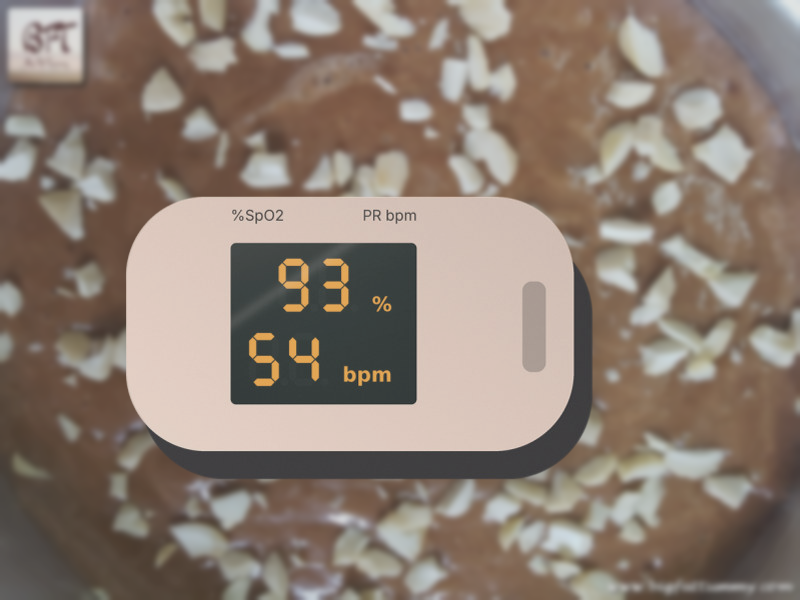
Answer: 93 %
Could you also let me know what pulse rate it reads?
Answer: 54 bpm
